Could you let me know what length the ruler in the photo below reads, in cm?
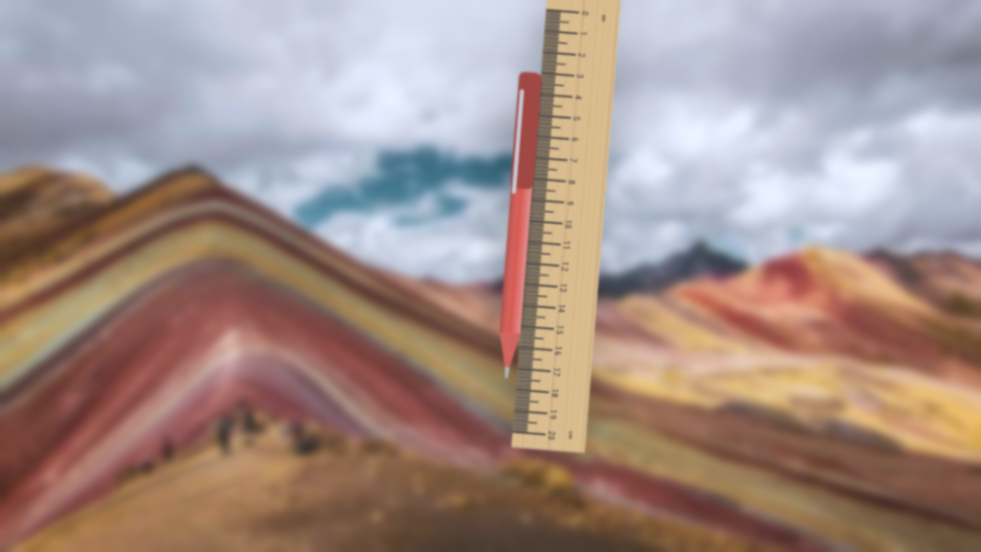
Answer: 14.5 cm
